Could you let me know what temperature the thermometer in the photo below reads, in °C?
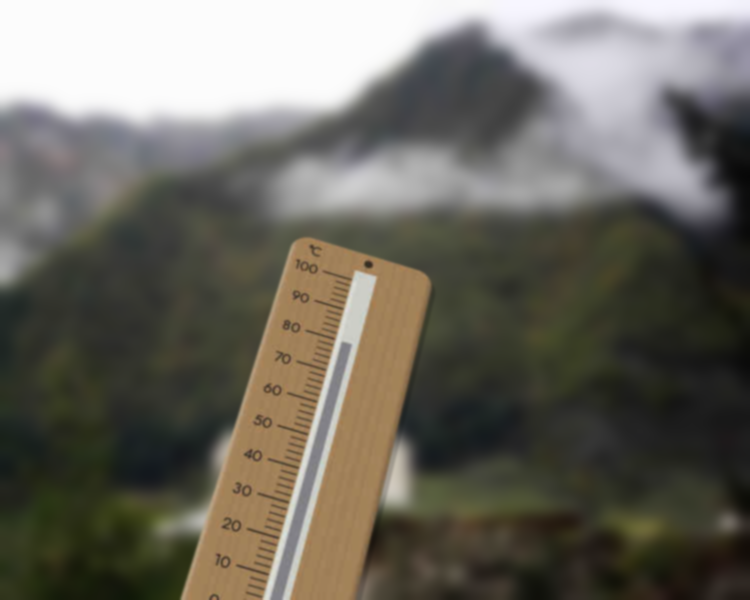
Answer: 80 °C
